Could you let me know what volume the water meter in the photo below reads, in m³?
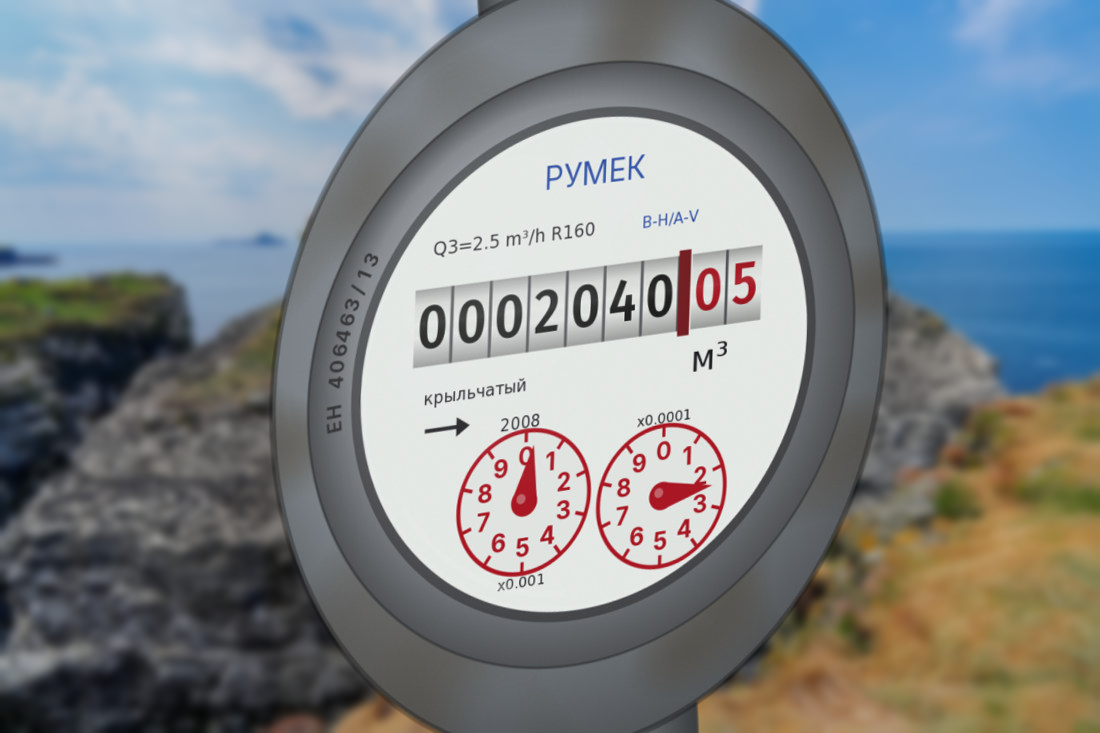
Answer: 2040.0502 m³
